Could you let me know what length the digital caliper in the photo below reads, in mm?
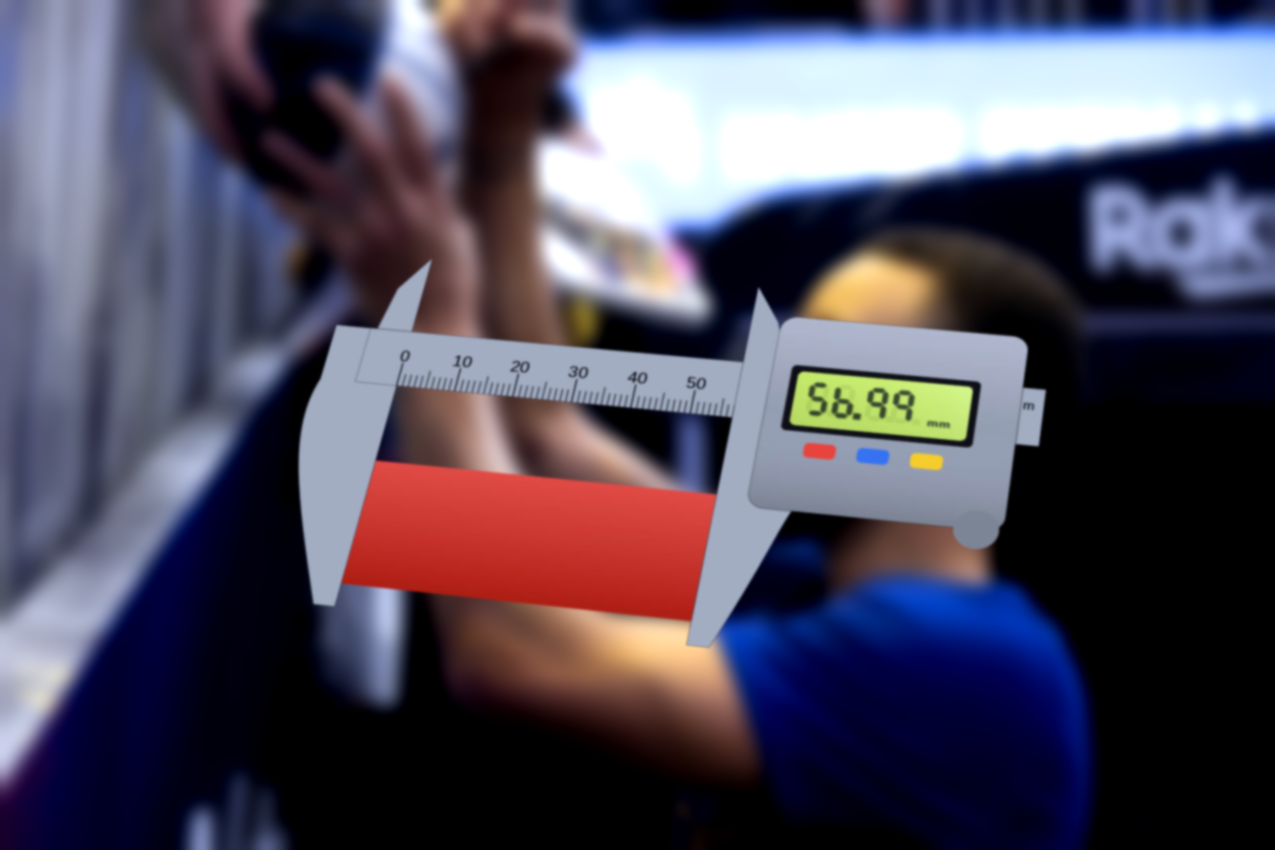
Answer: 56.99 mm
